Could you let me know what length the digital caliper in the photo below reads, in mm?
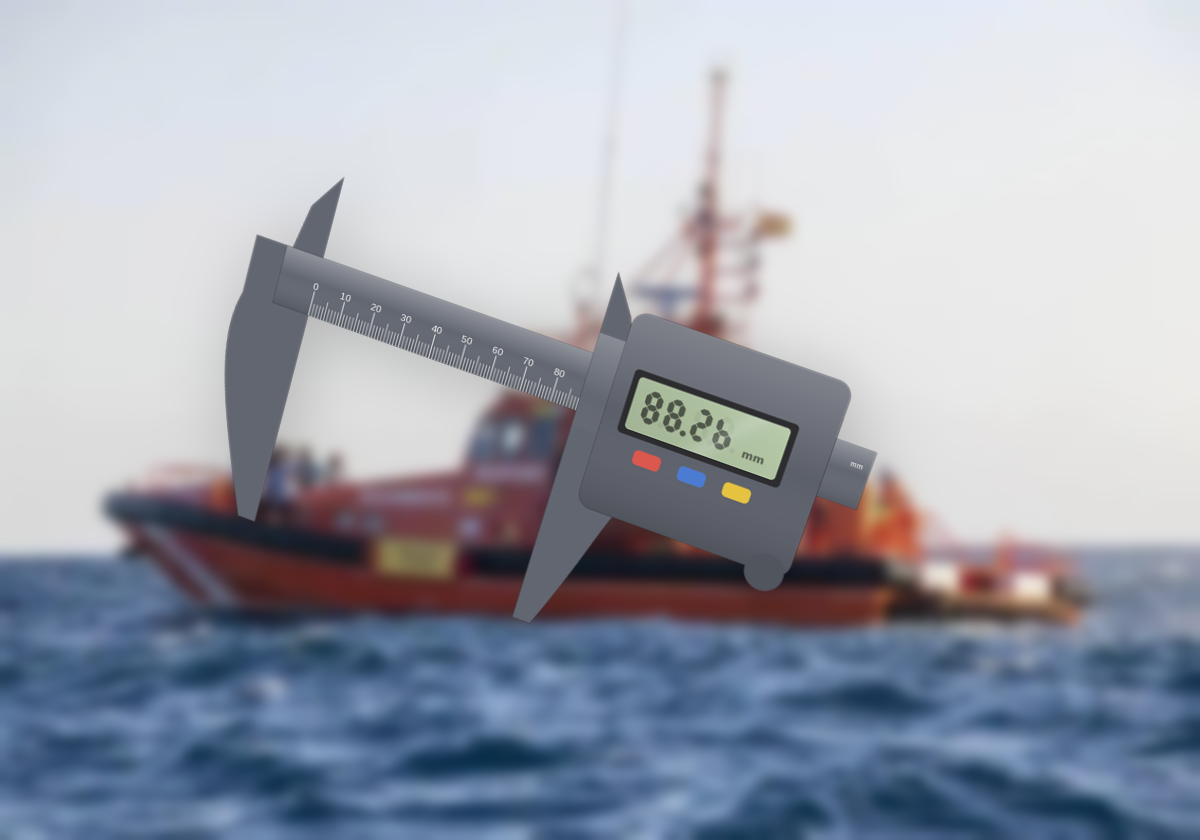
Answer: 88.26 mm
